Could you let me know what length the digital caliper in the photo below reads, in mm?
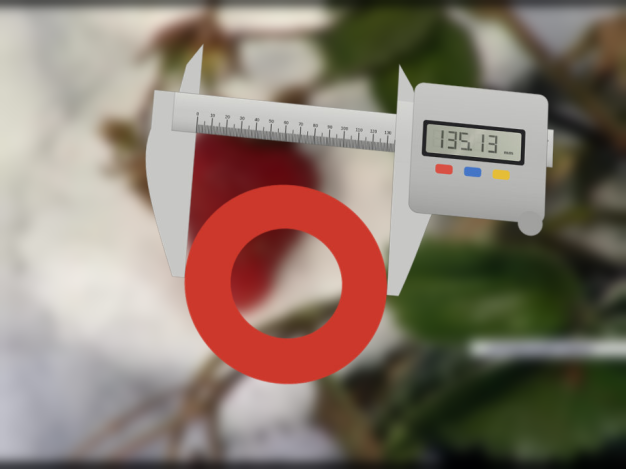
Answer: 135.13 mm
